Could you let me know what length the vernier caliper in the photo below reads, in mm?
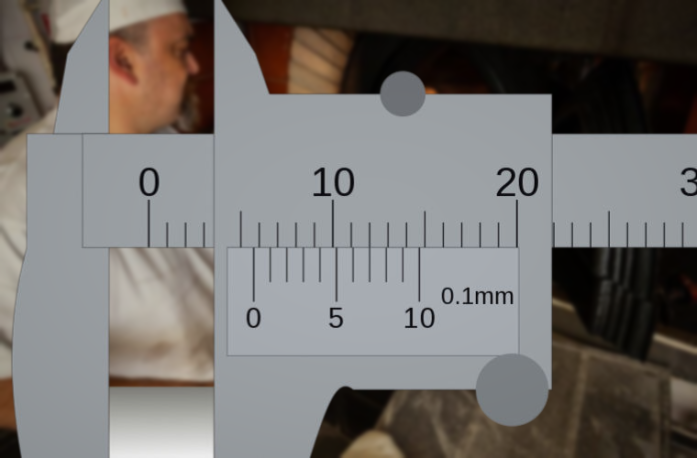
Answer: 5.7 mm
